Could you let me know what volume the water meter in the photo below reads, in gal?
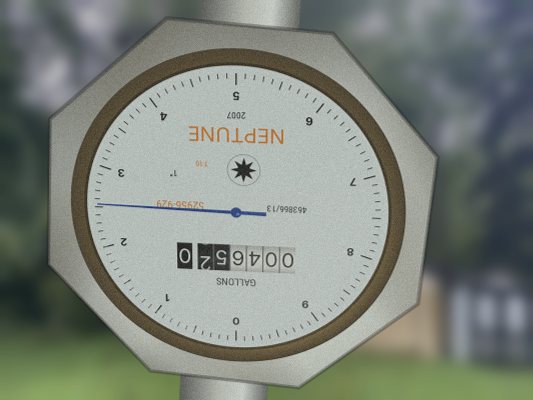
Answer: 46522.5 gal
